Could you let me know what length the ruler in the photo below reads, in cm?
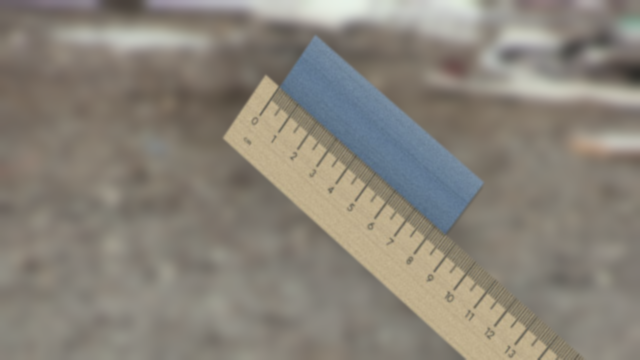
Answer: 8.5 cm
